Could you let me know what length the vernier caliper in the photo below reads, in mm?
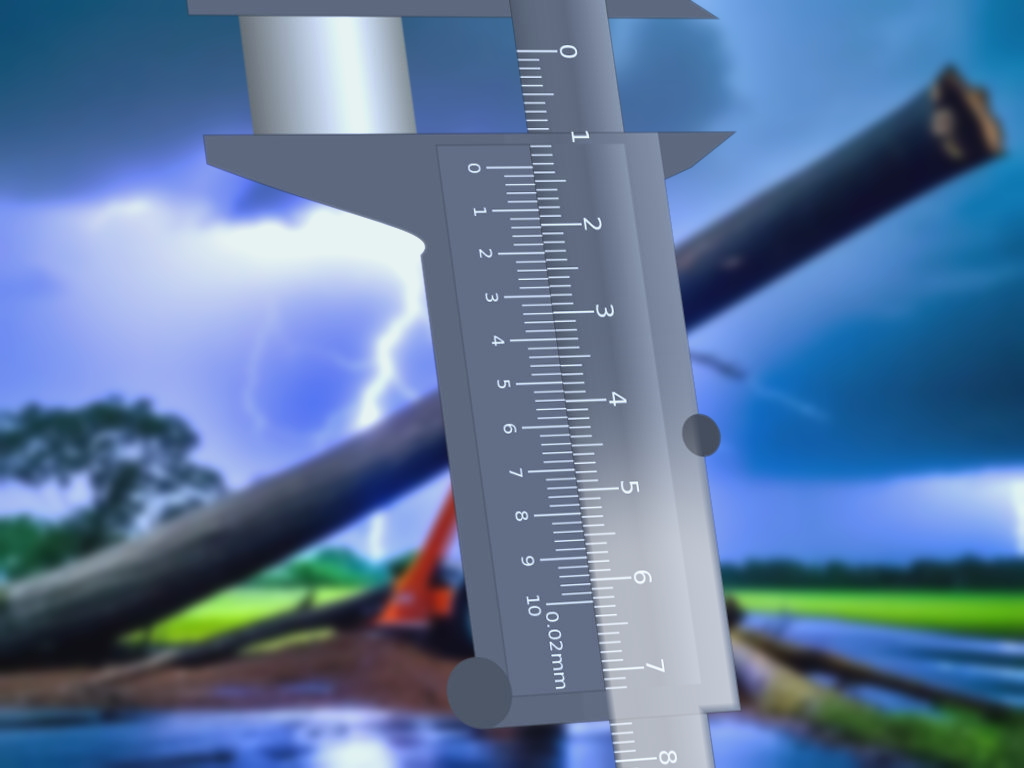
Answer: 13.4 mm
